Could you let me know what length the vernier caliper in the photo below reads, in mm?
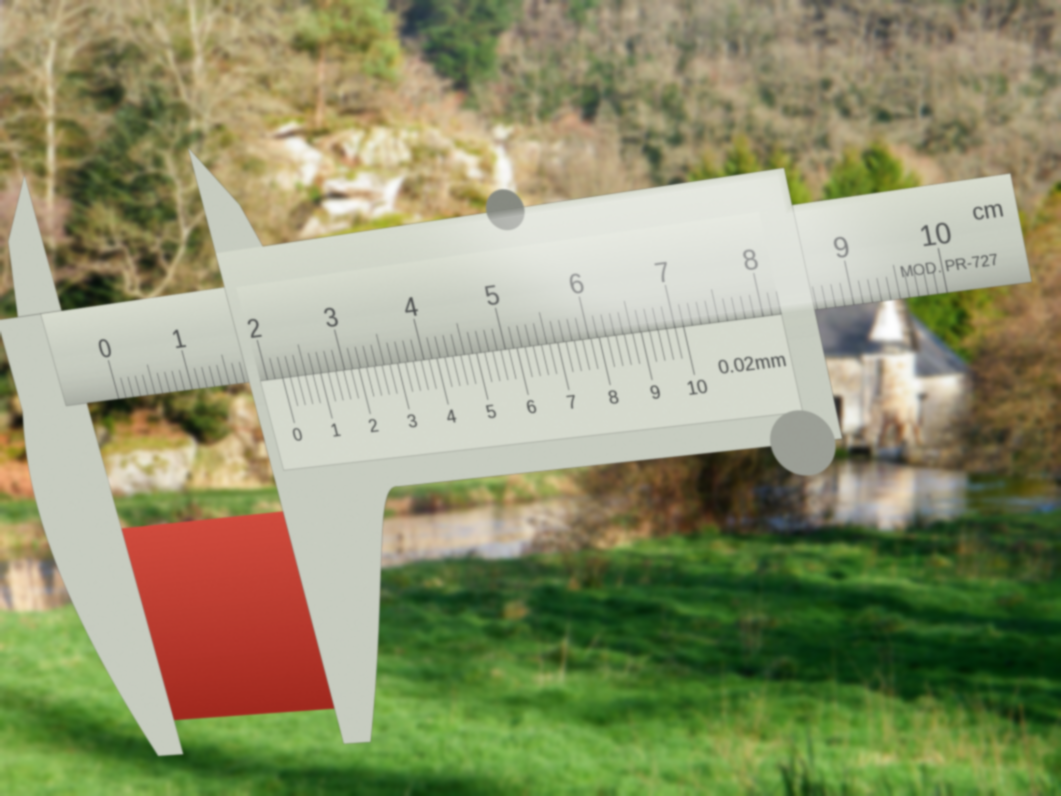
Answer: 22.0 mm
